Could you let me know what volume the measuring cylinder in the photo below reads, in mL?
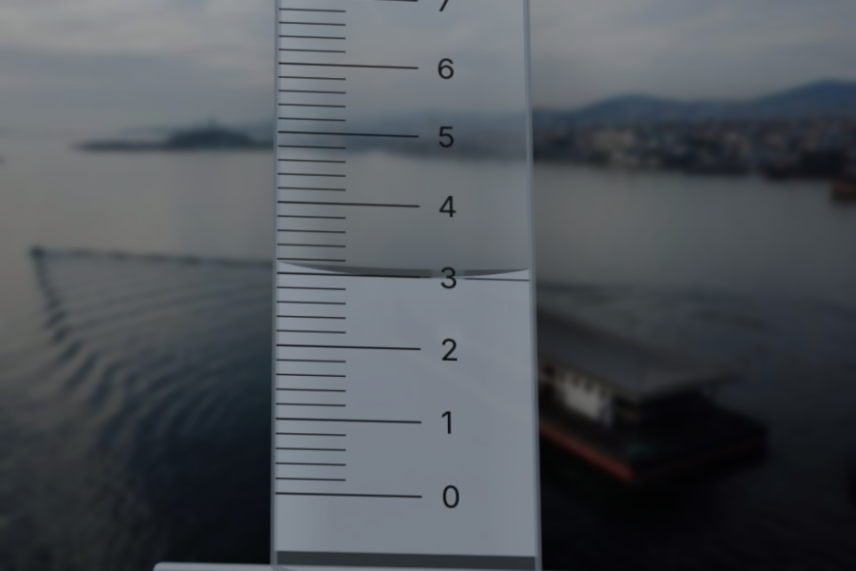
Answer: 3 mL
